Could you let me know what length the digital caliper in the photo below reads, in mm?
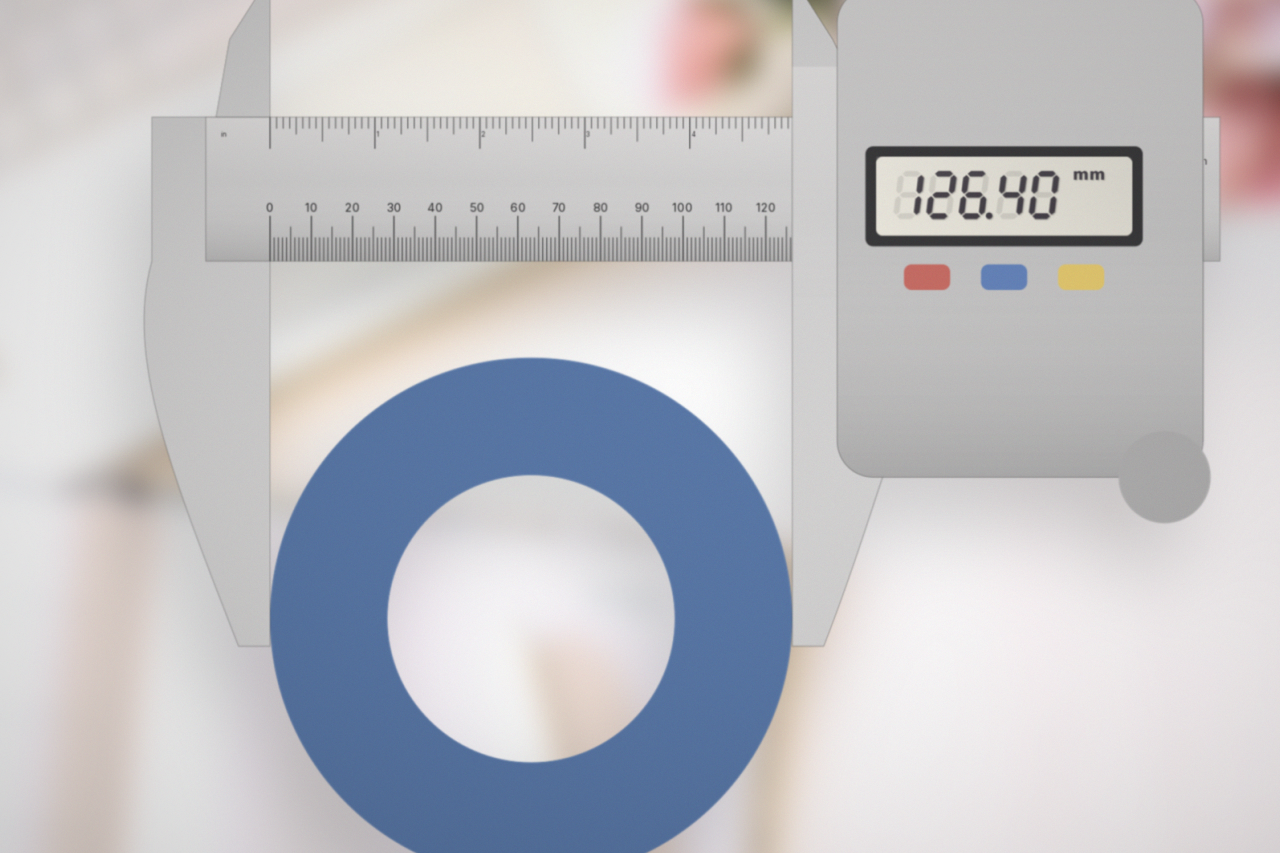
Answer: 126.40 mm
